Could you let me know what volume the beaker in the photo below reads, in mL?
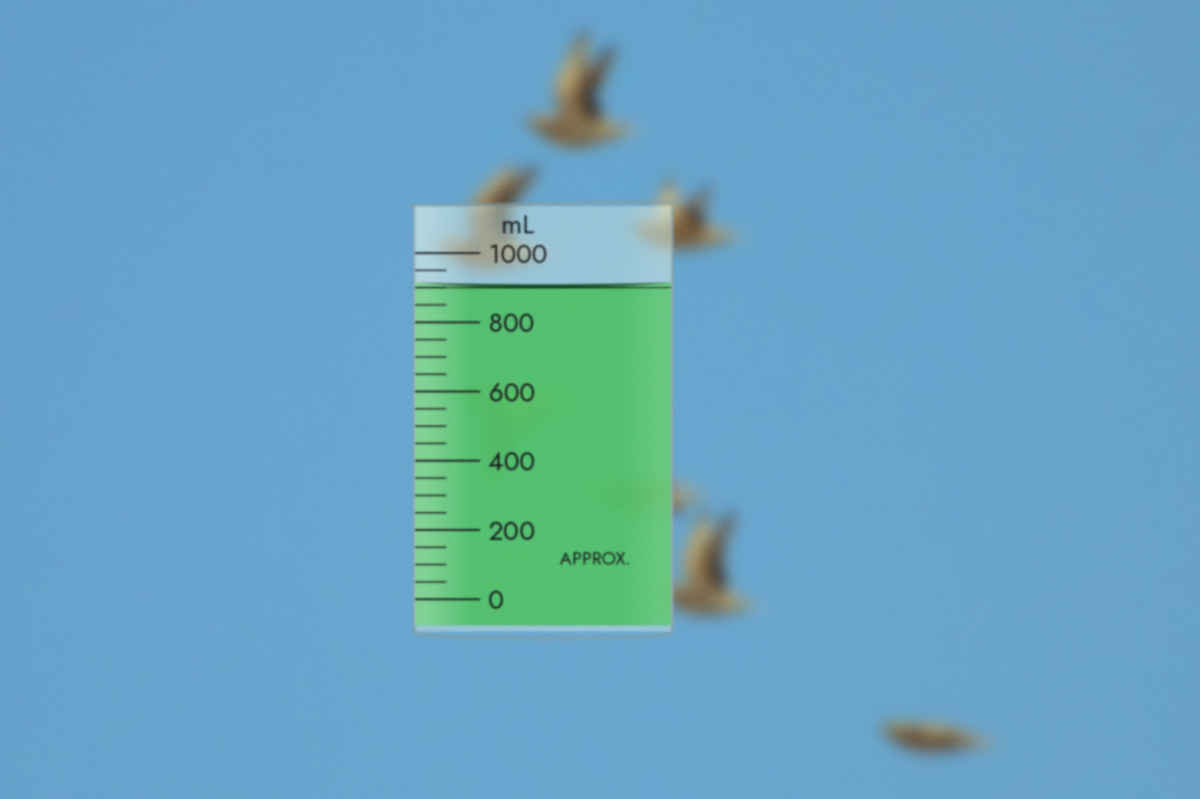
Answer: 900 mL
